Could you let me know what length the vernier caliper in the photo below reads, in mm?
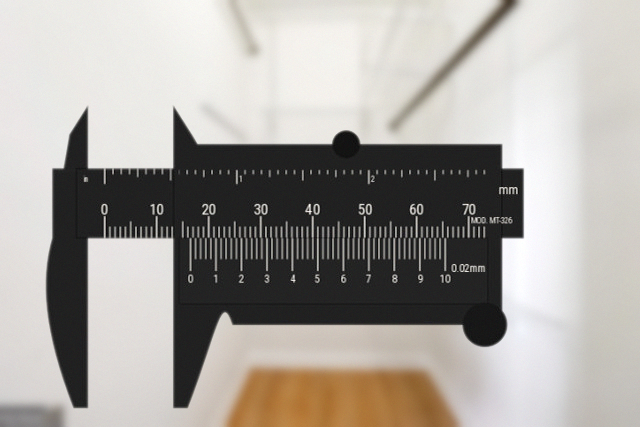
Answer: 16.5 mm
